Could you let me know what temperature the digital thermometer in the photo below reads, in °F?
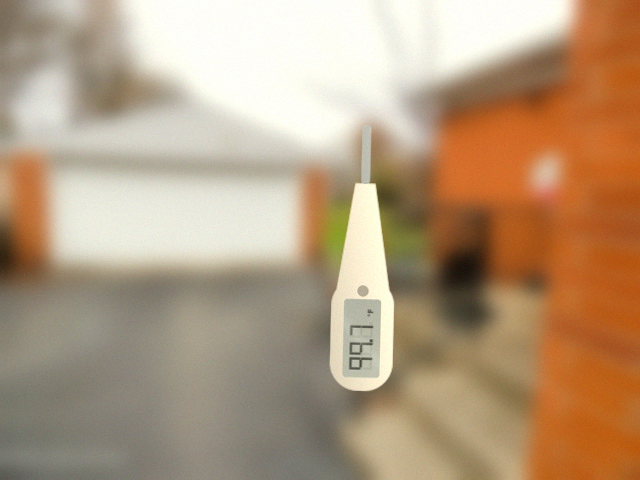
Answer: 99.7 °F
